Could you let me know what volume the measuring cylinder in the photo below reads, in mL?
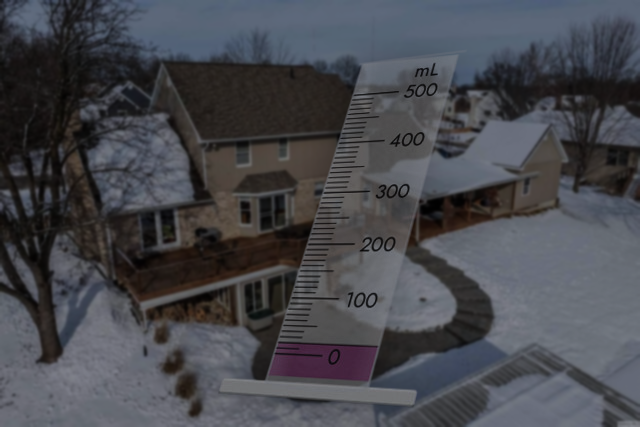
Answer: 20 mL
